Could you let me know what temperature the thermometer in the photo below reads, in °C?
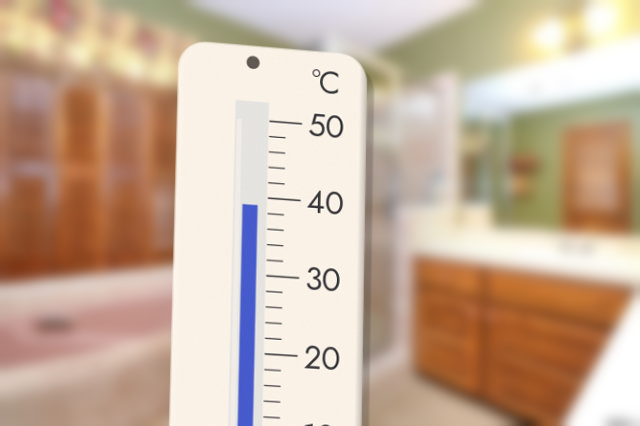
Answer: 39 °C
